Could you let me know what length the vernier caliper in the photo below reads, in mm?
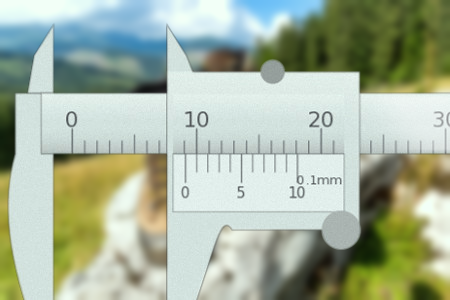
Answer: 9.1 mm
